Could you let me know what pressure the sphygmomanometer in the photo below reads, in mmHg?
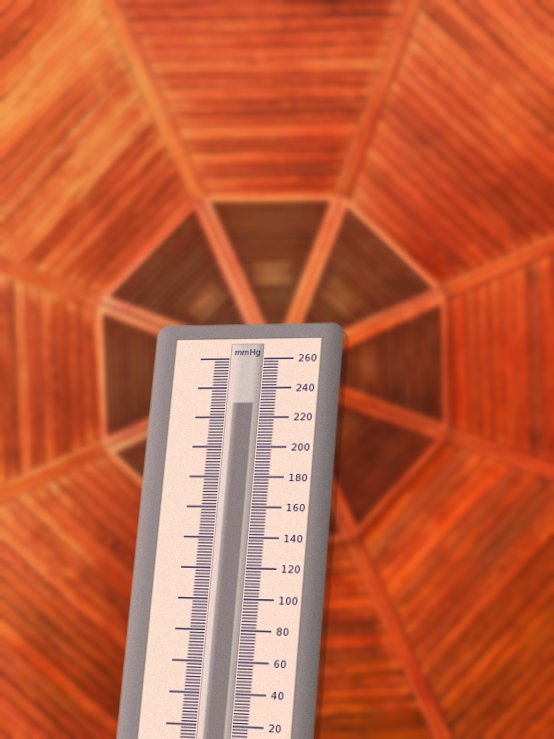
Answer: 230 mmHg
